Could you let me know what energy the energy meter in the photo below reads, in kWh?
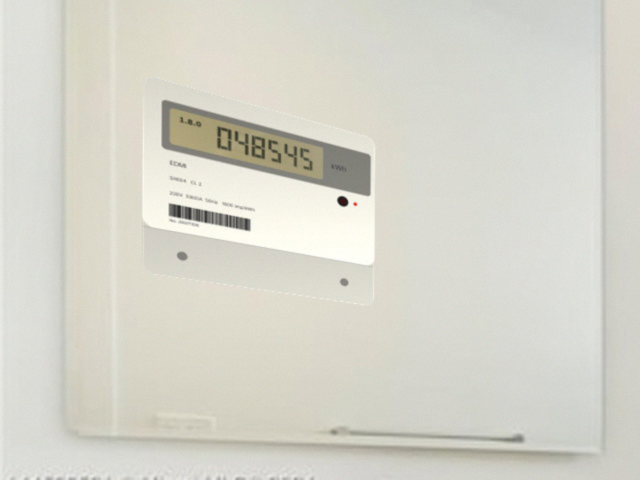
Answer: 48545 kWh
